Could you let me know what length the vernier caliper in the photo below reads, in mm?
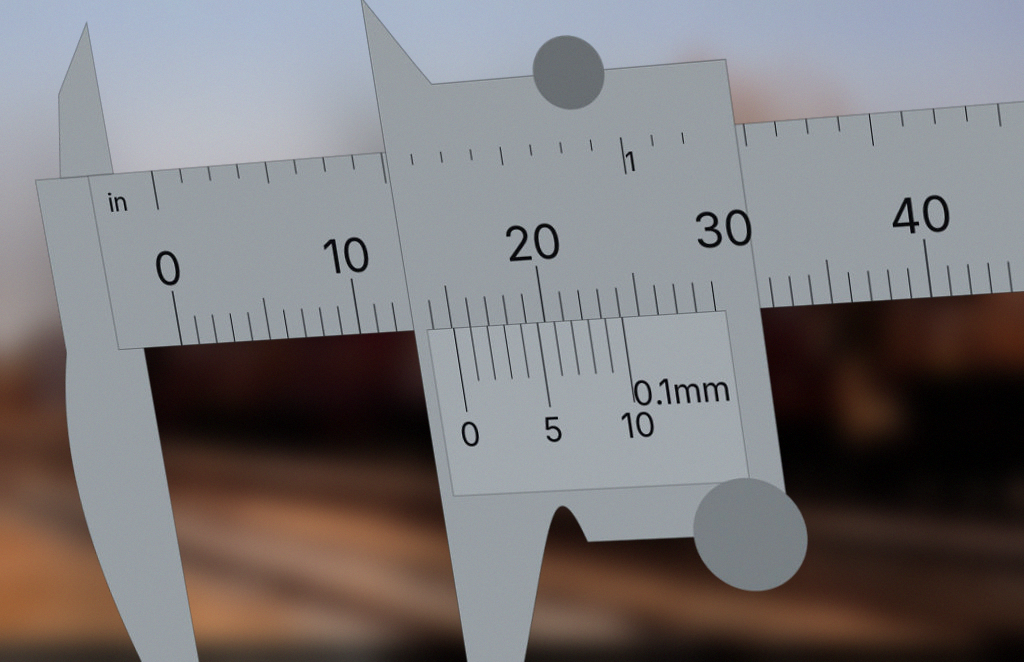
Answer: 15.1 mm
